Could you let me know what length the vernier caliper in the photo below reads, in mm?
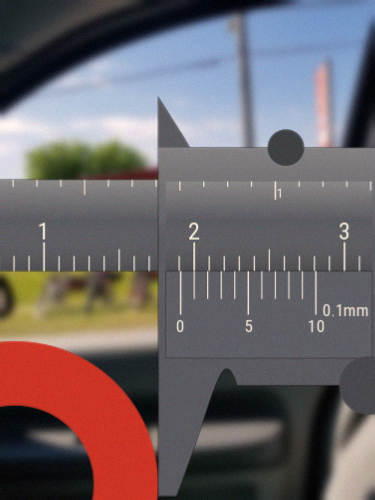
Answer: 19.1 mm
